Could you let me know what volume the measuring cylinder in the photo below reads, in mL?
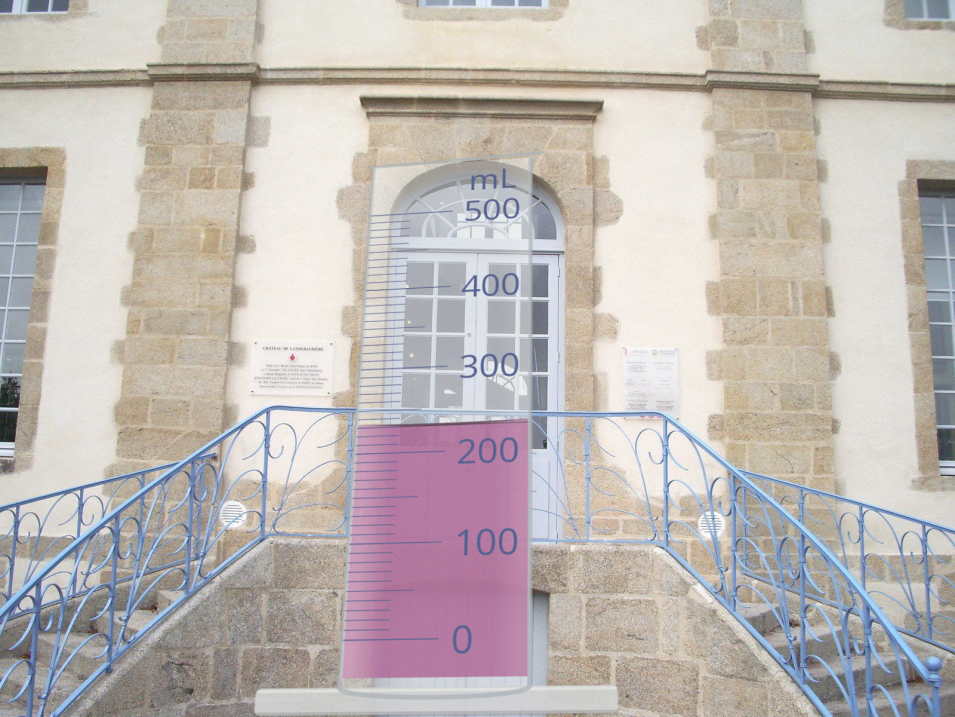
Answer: 230 mL
